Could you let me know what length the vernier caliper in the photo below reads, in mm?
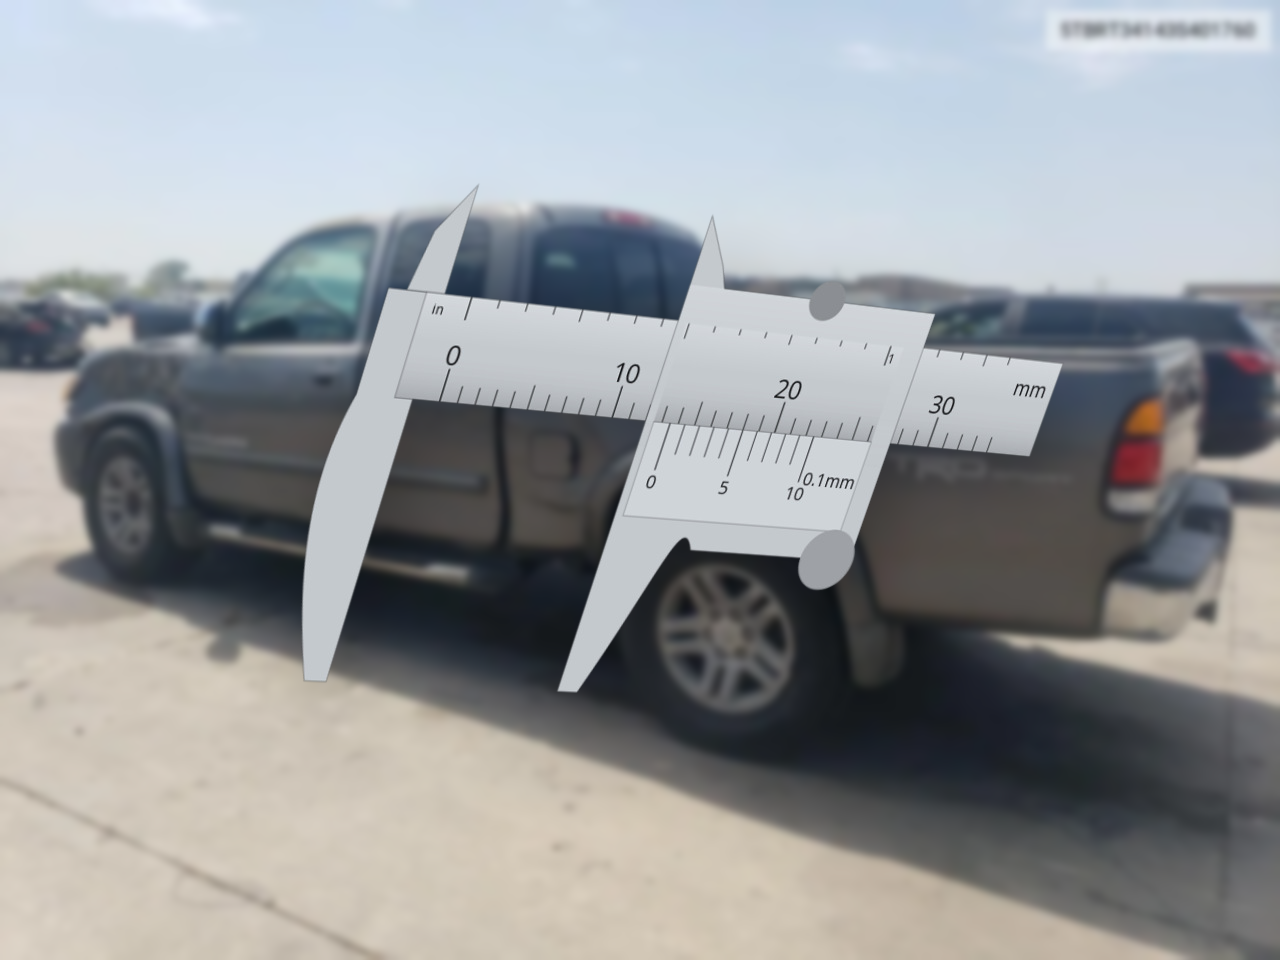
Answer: 13.5 mm
